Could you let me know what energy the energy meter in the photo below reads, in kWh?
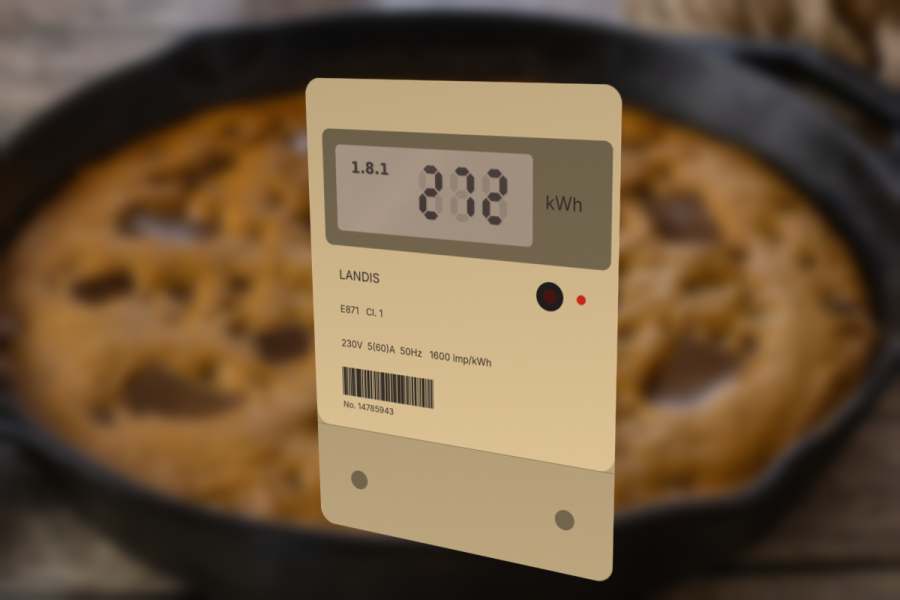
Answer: 272 kWh
